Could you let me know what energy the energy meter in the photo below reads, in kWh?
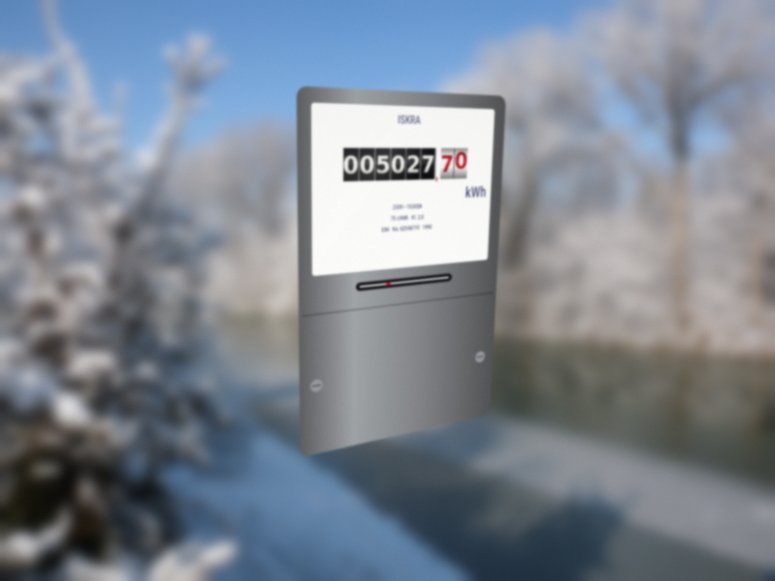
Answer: 5027.70 kWh
